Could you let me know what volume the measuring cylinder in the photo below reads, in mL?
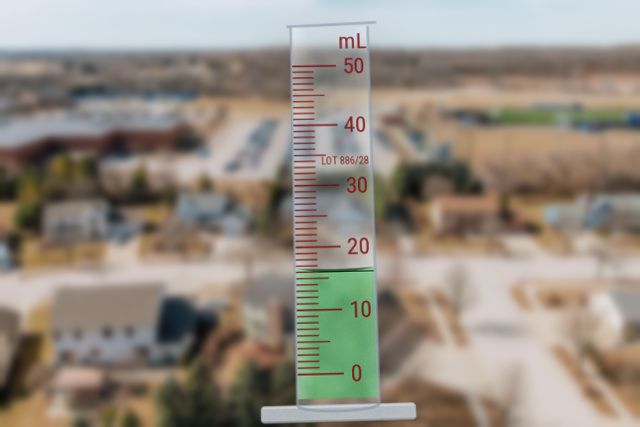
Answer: 16 mL
